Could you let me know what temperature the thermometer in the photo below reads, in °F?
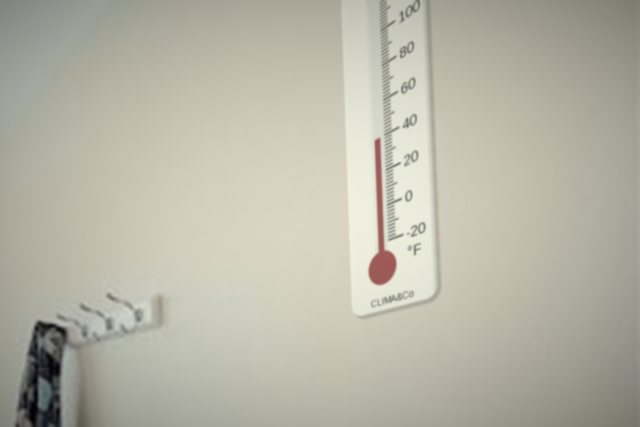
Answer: 40 °F
